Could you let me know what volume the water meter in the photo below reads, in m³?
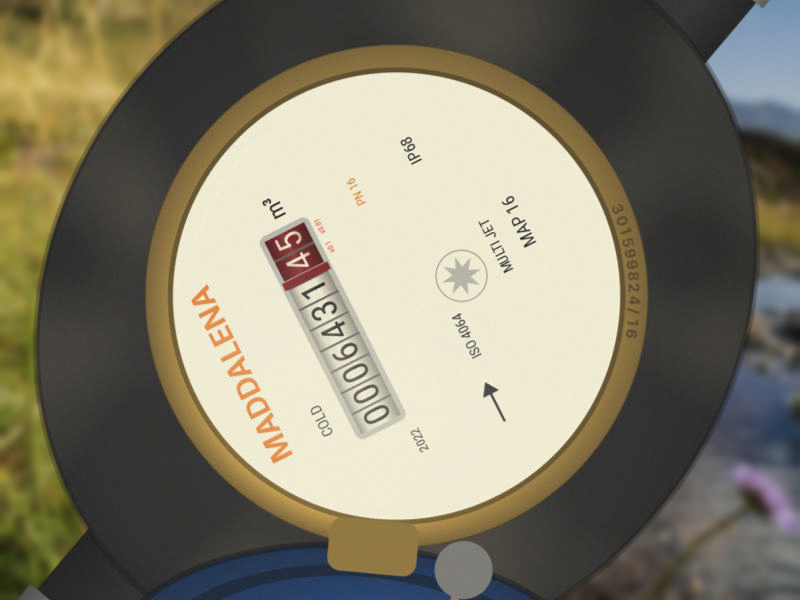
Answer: 6431.45 m³
